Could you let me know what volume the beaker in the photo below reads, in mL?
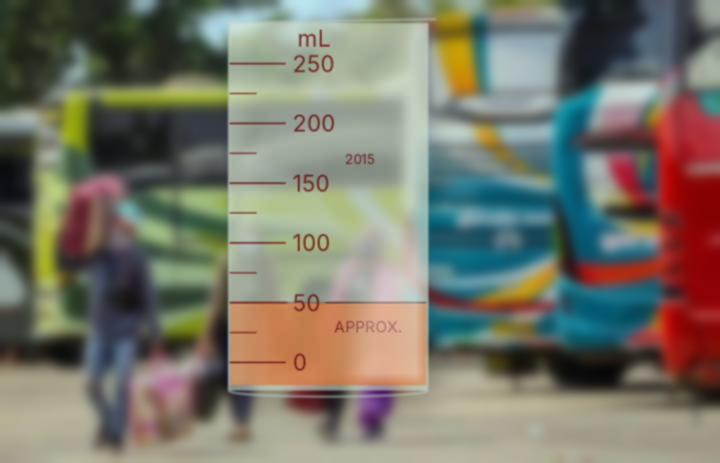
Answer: 50 mL
